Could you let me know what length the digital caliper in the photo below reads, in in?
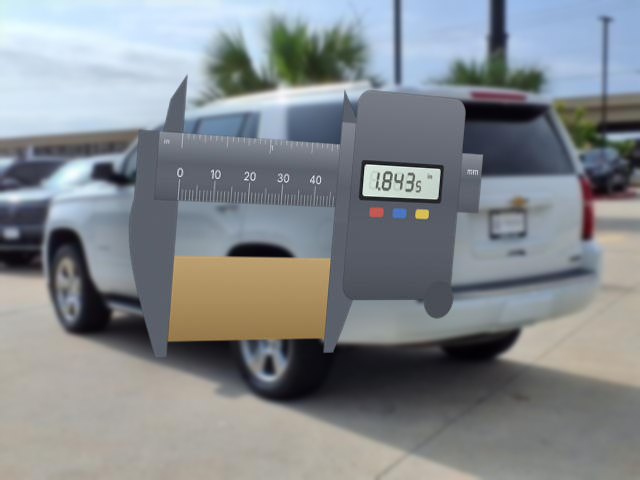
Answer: 1.8435 in
